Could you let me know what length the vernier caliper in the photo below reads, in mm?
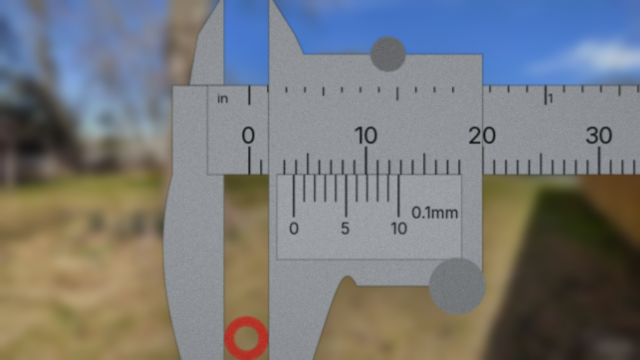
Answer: 3.8 mm
